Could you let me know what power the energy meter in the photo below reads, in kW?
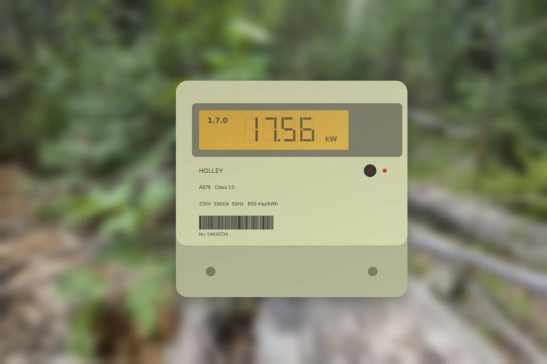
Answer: 17.56 kW
